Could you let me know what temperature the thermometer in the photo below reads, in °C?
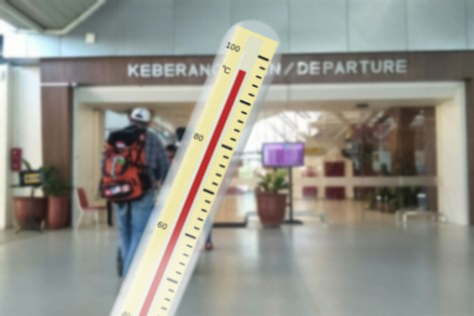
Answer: 96 °C
